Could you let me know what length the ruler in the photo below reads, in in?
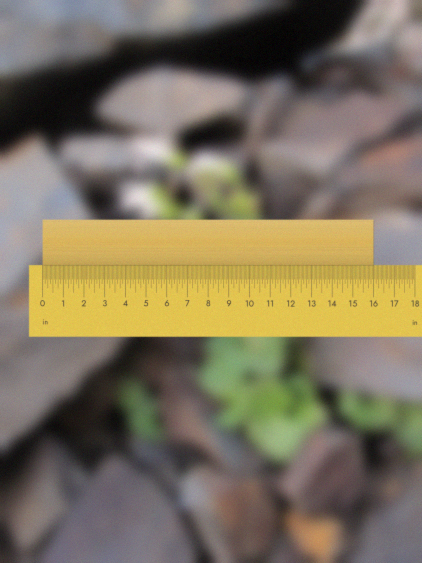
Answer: 16 in
